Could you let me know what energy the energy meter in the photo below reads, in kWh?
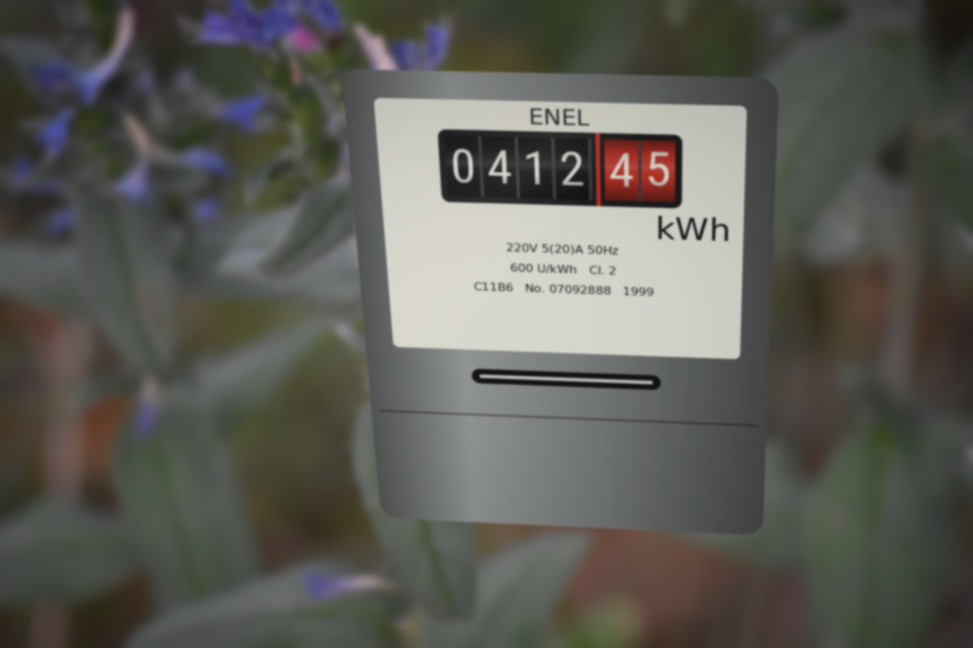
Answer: 412.45 kWh
